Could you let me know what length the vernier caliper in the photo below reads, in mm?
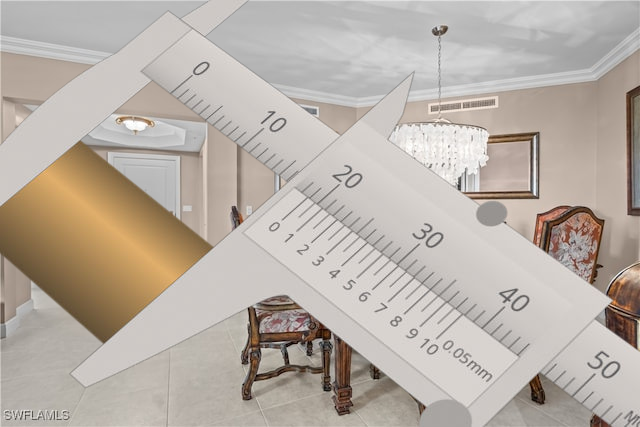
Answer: 18.8 mm
